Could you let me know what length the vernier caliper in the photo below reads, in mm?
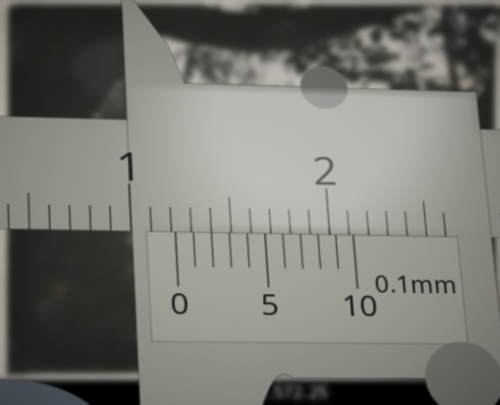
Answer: 12.2 mm
